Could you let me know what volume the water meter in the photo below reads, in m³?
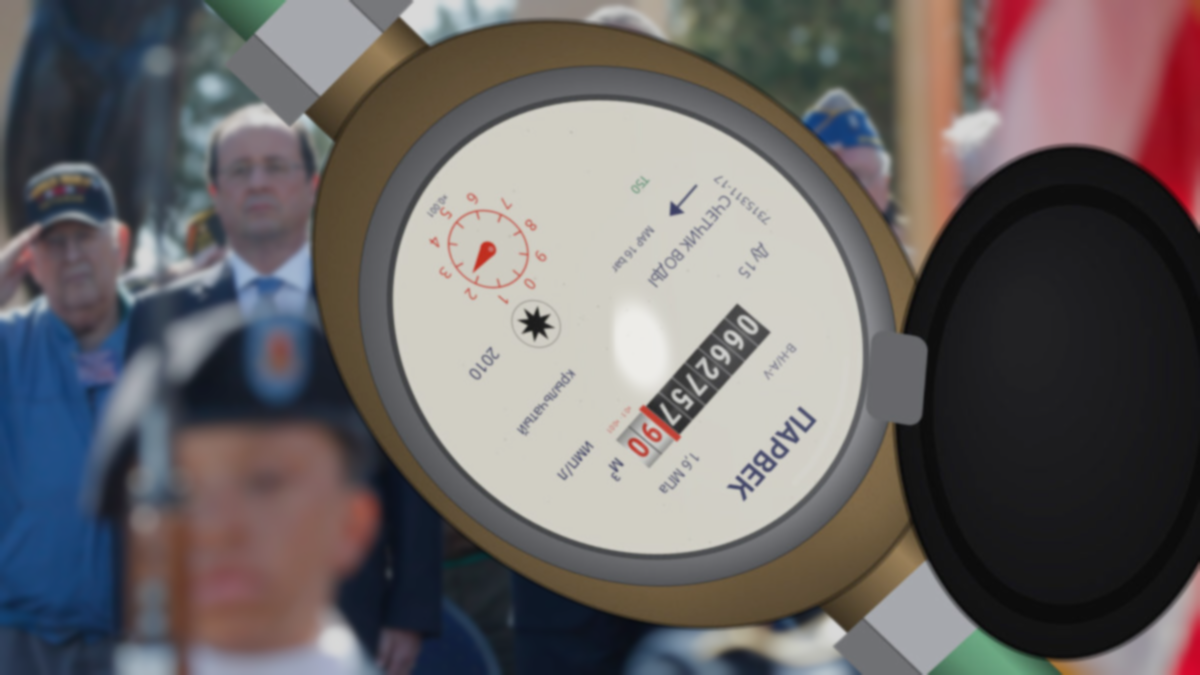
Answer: 662757.902 m³
